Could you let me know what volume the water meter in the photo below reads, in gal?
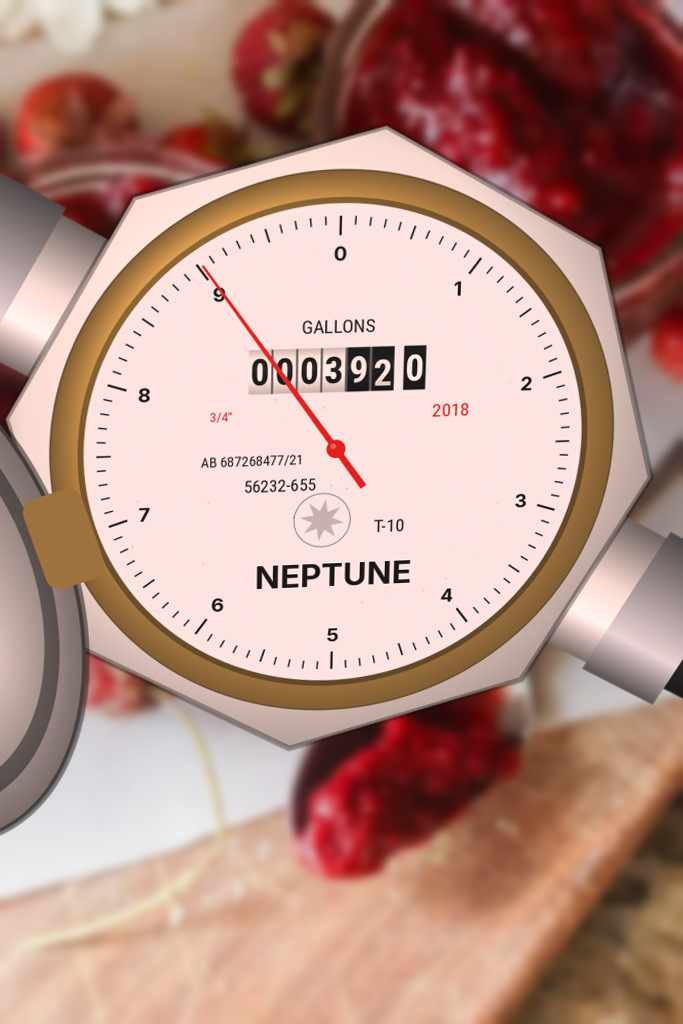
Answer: 3919.0 gal
